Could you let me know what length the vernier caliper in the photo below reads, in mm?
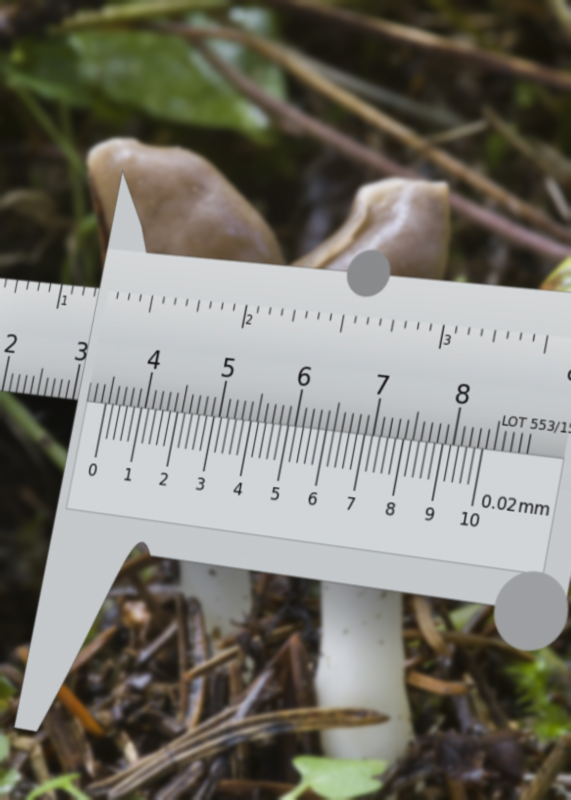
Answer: 34.6 mm
